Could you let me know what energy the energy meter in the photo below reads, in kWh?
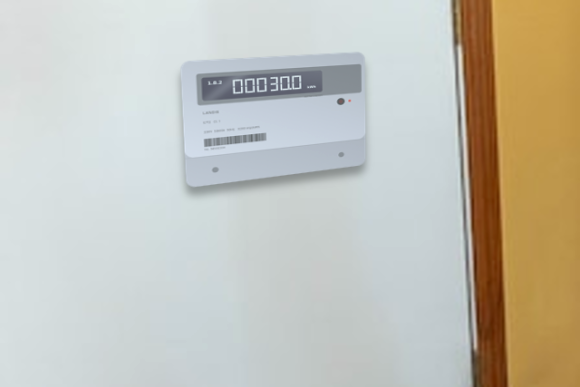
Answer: 30.0 kWh
